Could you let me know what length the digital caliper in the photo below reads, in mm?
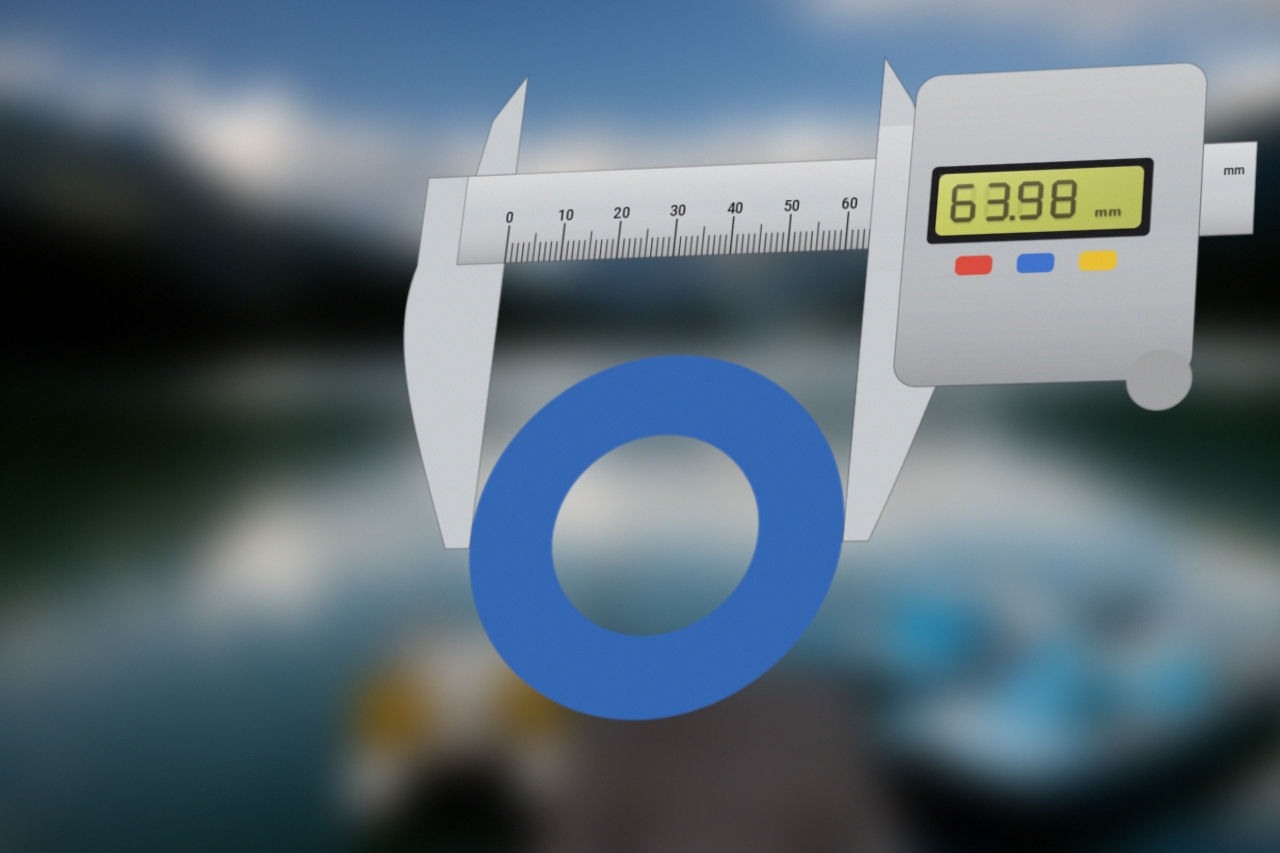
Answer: 63.98 mm
